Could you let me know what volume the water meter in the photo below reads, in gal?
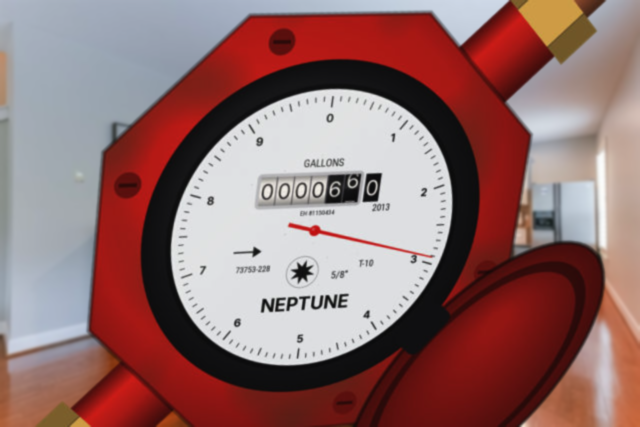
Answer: 662.9 gal
